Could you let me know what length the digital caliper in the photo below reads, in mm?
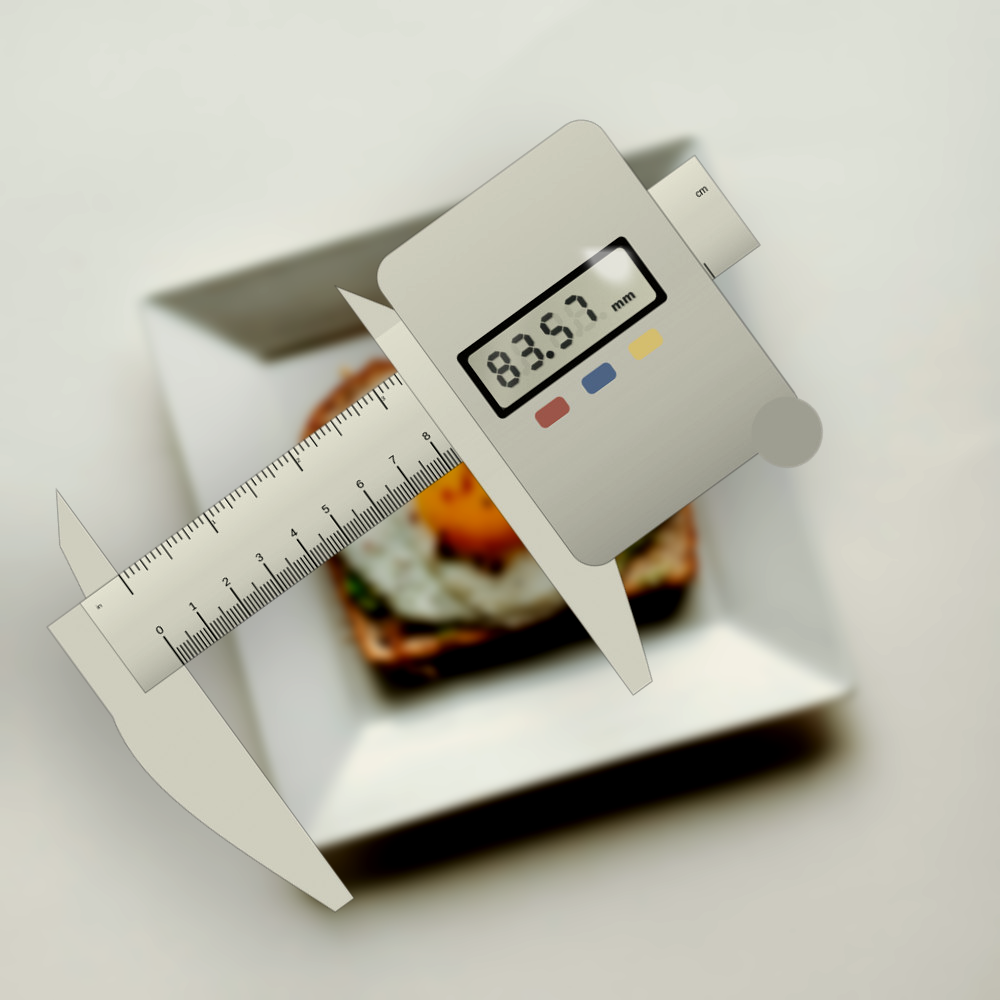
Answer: 83.57 mm
